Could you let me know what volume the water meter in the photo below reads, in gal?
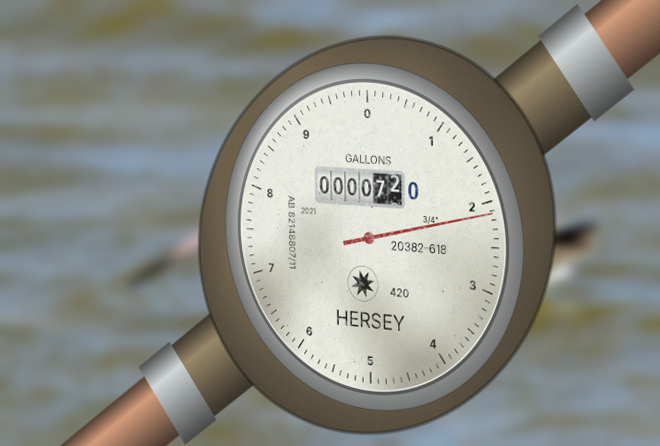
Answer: 722.1 gal
